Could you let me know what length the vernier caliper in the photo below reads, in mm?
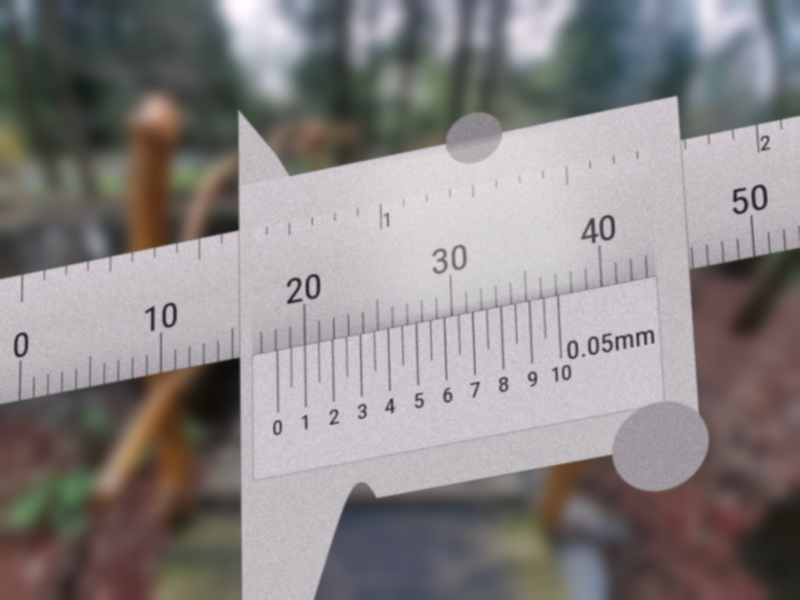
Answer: 18.1 mm
